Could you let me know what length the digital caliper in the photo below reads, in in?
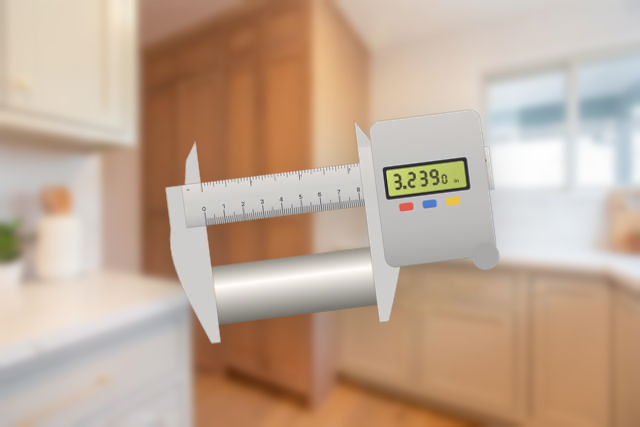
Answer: 3.2390 in
